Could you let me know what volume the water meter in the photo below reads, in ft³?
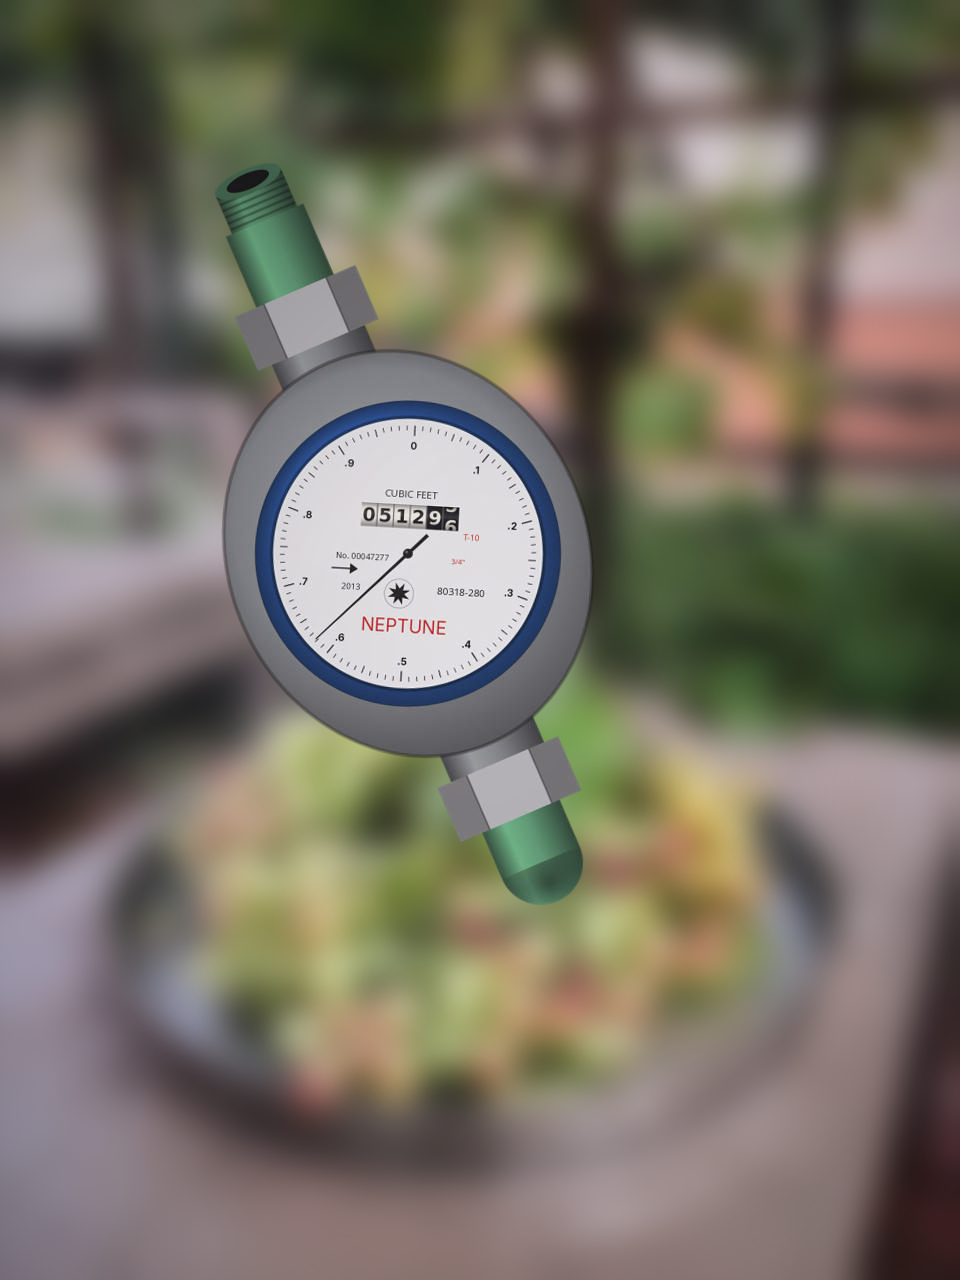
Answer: 51295.62 ft³
